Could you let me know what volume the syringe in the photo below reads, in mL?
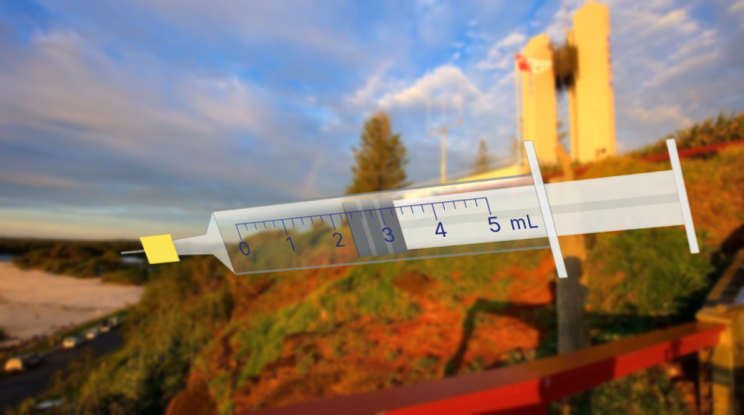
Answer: 2.3 mL
